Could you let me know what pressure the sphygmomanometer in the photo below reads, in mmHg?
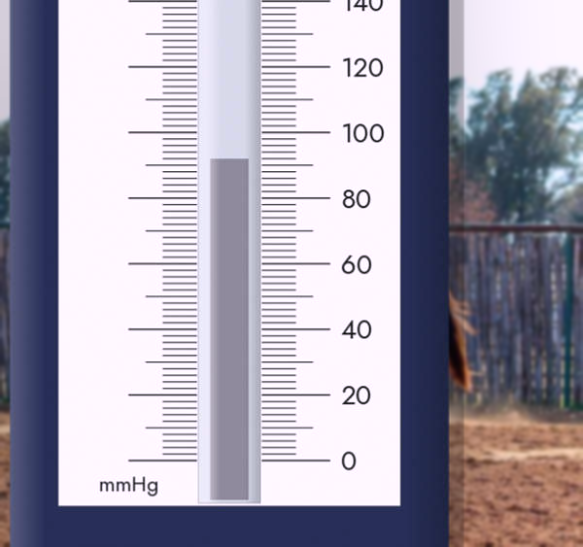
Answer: 92 mmHg
